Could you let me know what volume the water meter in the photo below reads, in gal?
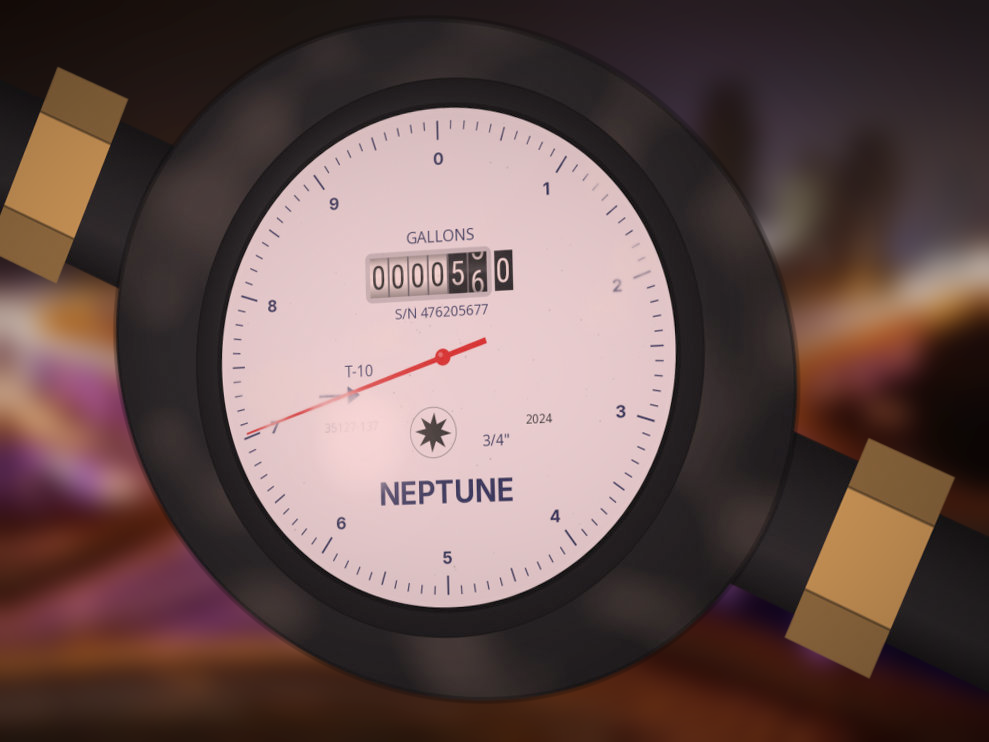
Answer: 557.0 gal
